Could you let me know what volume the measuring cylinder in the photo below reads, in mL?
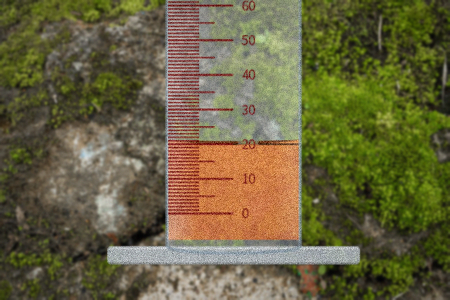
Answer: 20 mL
